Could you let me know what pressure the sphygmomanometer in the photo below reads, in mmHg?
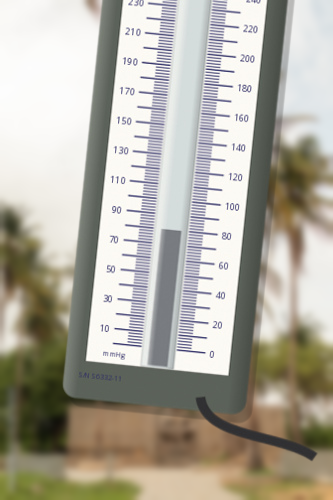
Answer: 80 mmHg
